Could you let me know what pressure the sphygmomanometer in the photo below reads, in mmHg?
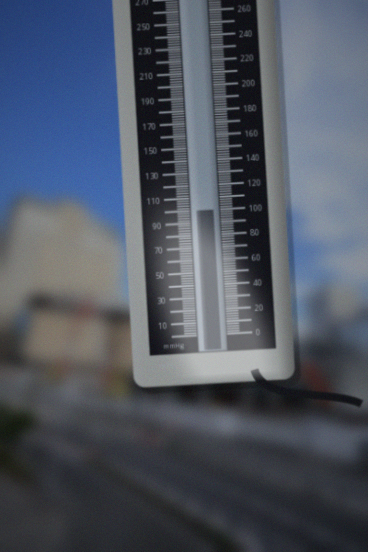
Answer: 100 mmHg
